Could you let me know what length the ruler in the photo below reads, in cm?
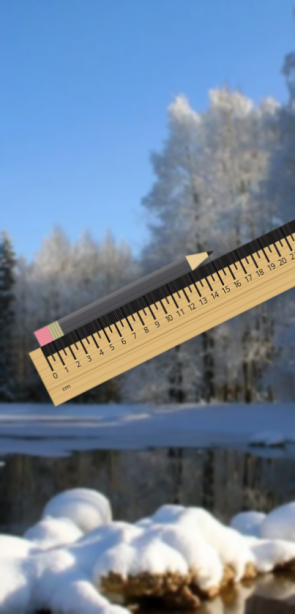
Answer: 15.5 cm
